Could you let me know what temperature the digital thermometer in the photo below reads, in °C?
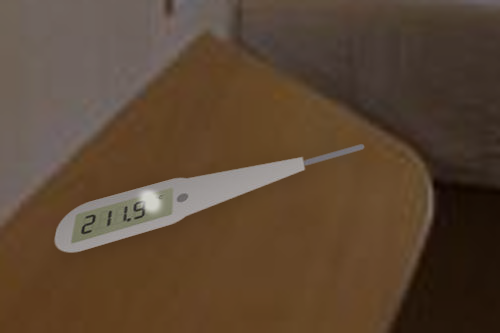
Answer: 211.9 °C
